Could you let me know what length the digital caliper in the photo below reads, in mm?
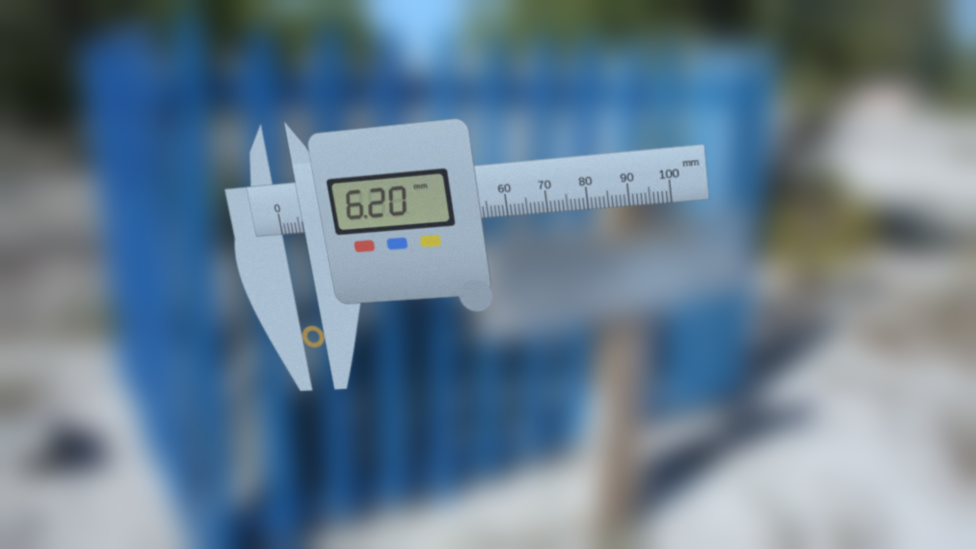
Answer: 6.20 mm
